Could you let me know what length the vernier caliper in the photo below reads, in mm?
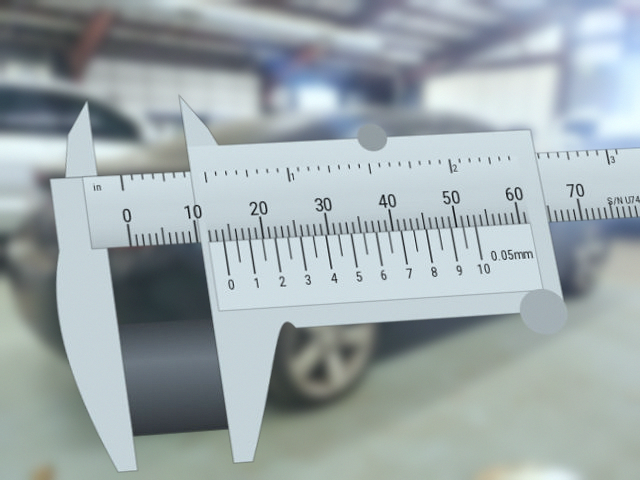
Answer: 14.0 mm
